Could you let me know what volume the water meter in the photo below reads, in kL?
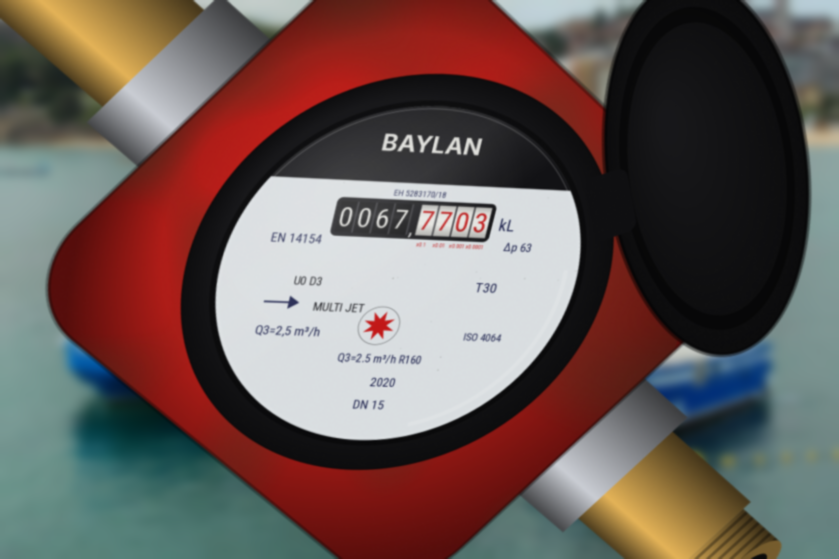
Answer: 67.7703 kL
